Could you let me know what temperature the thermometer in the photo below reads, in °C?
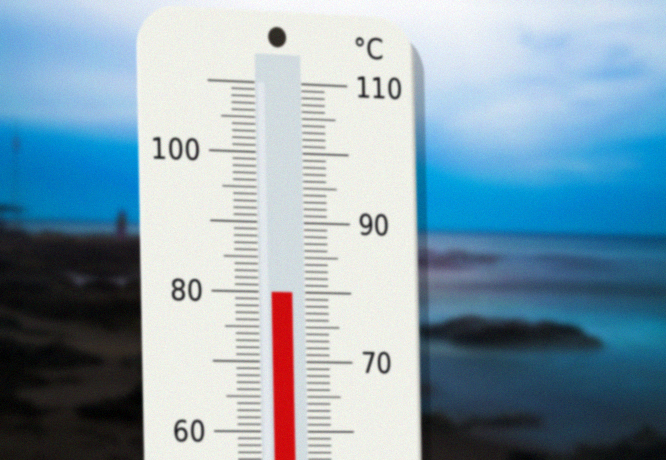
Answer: 80 °C
